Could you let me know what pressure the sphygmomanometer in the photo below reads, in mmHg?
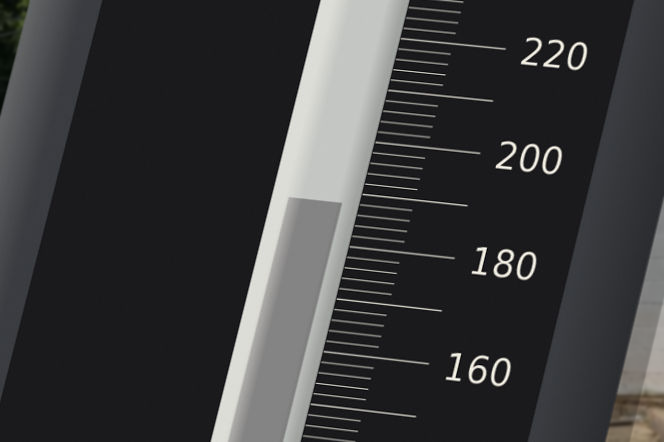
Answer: 188 mmHg
